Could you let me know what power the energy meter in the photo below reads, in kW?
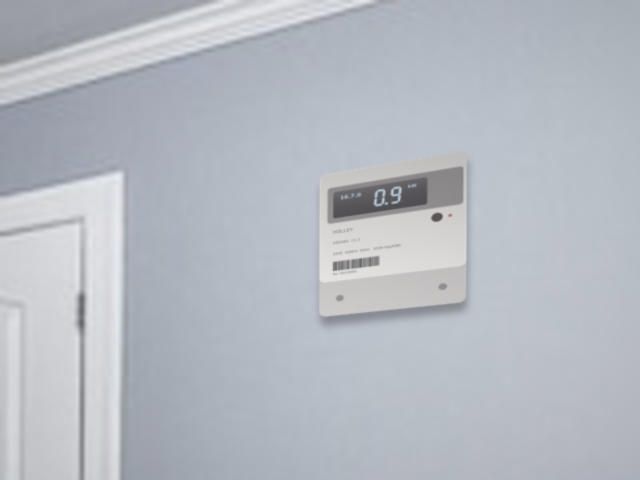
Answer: 0.9 kW
